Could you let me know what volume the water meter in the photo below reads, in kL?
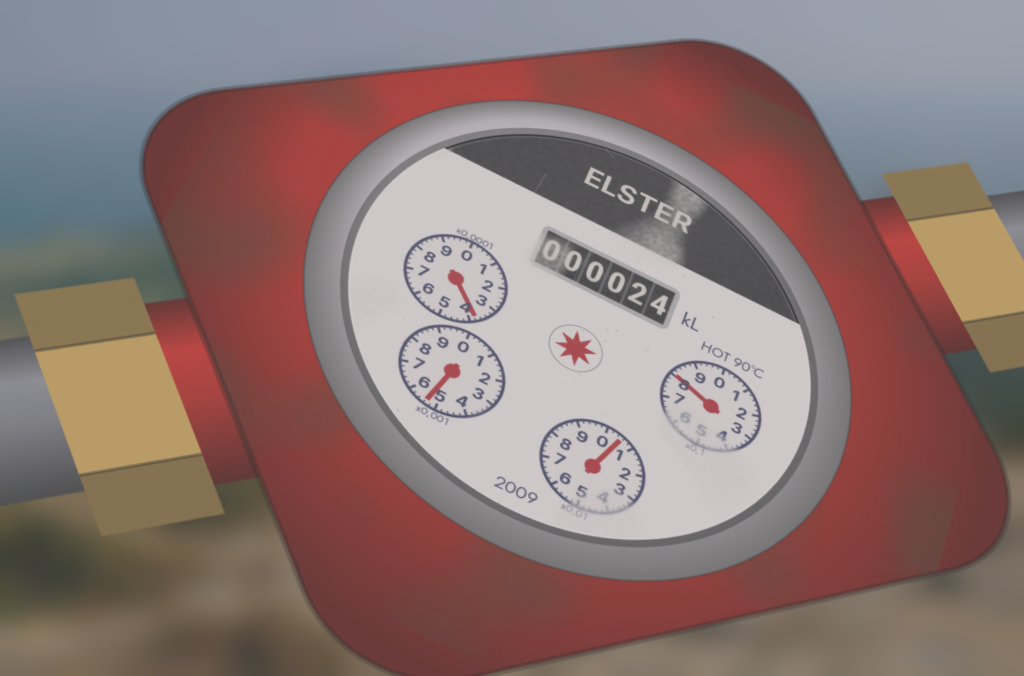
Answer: 24.8053 kL
